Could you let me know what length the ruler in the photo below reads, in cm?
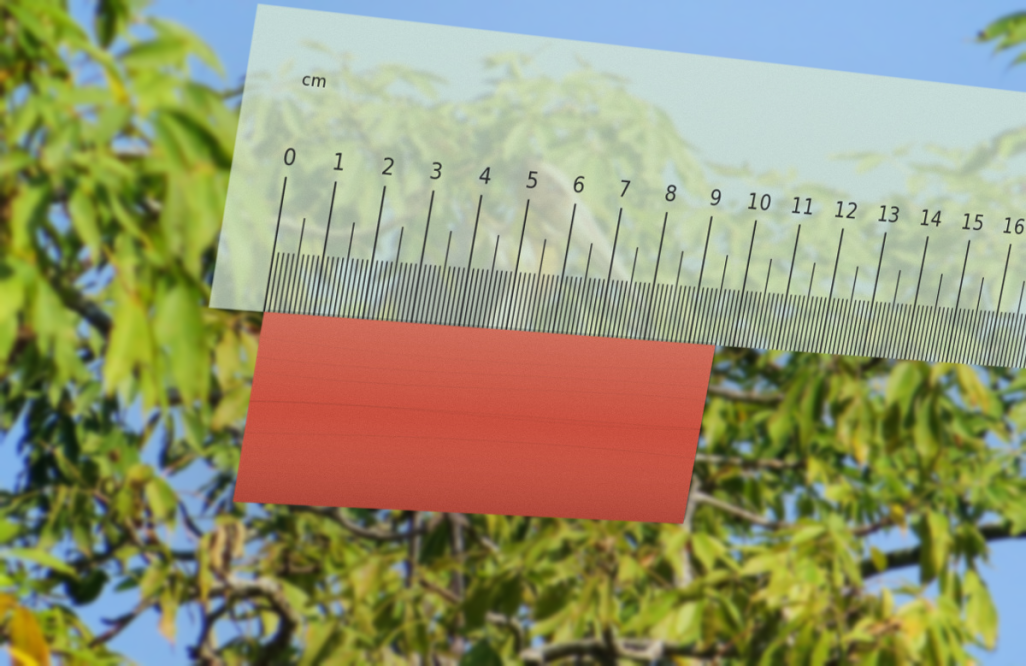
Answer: 9.6 cm
